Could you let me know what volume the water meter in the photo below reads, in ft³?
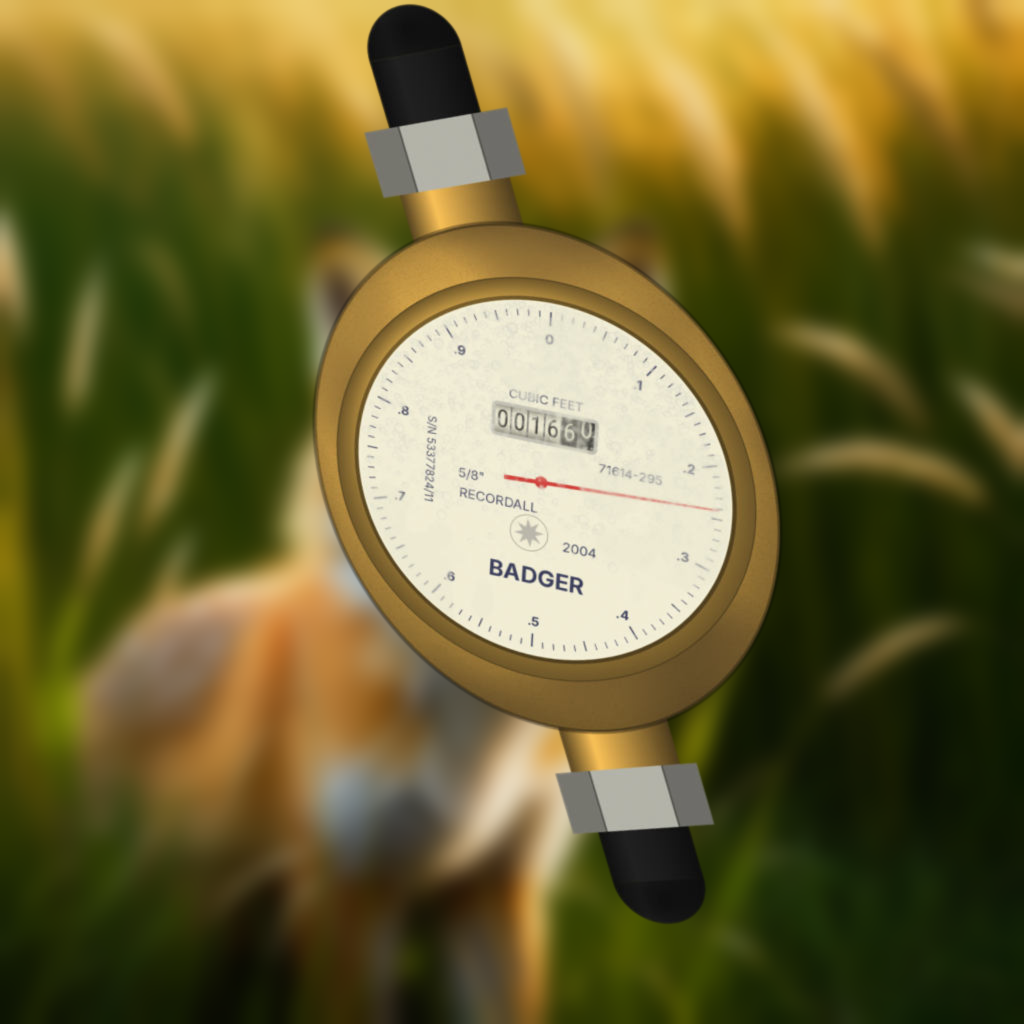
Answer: 1660.24 ft³
